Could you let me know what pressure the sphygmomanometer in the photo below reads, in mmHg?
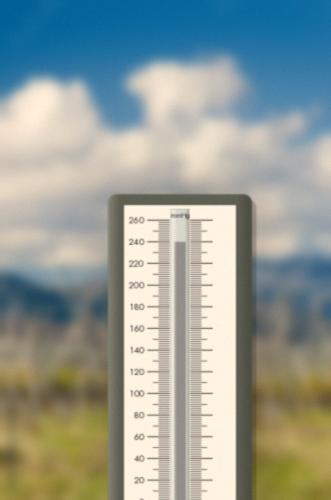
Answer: 240 mmHg
